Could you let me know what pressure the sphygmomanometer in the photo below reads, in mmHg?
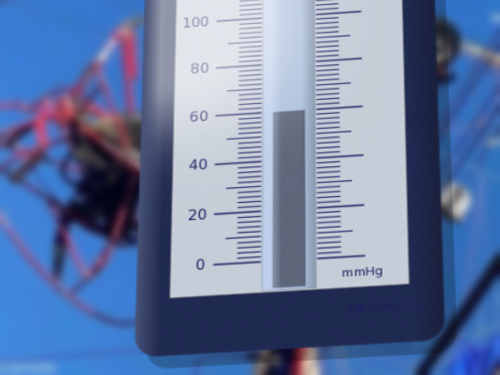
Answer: 60 mmHg
